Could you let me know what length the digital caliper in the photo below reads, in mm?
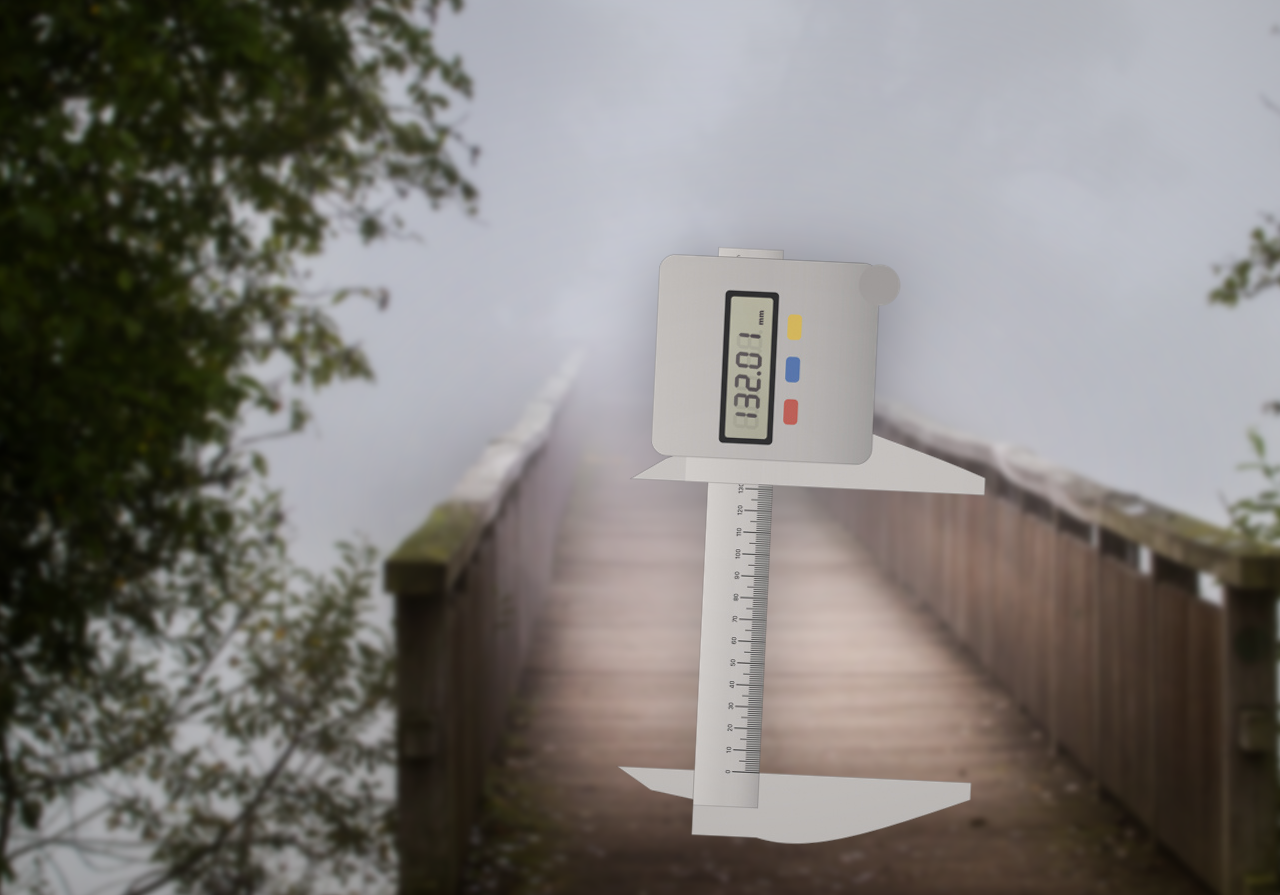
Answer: 132.01 mm
